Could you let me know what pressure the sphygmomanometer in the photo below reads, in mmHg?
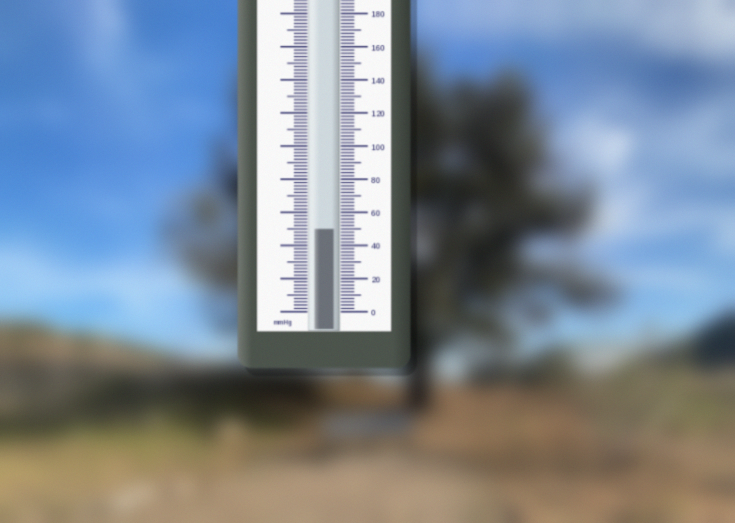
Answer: 50 mmHg
